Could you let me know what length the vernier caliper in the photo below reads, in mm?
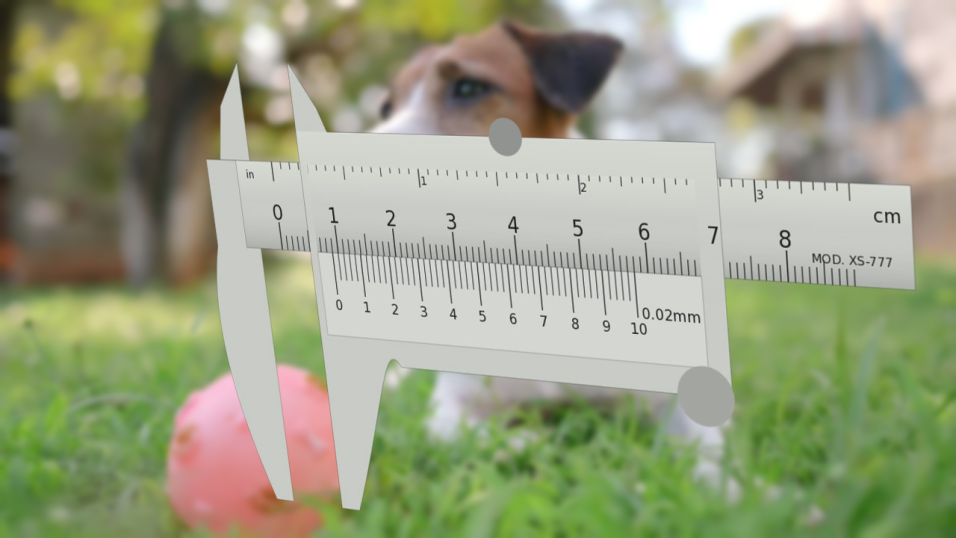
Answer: 9.0 mm
